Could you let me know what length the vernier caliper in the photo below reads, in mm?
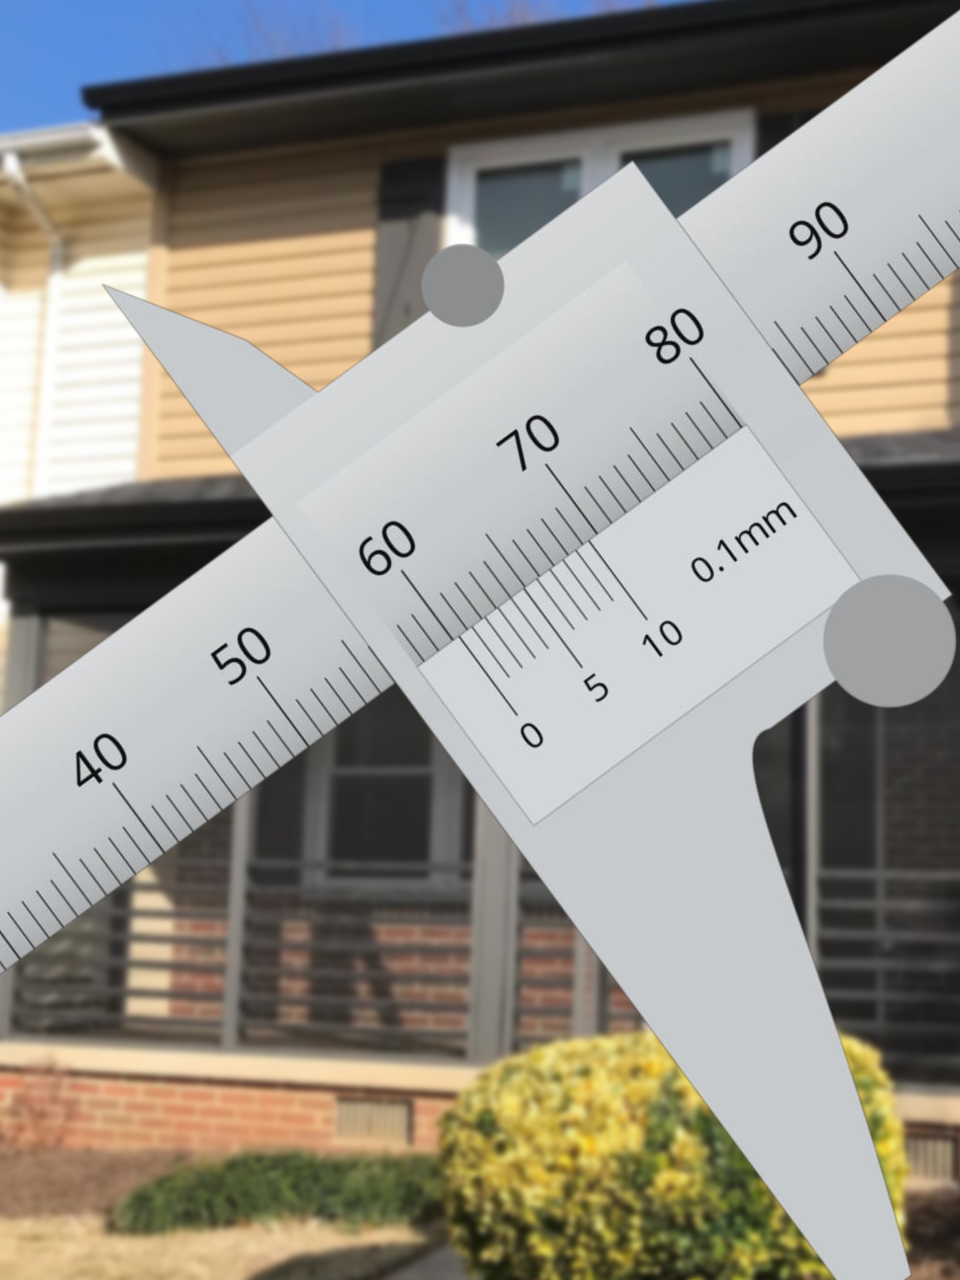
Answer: 60.4 mm
